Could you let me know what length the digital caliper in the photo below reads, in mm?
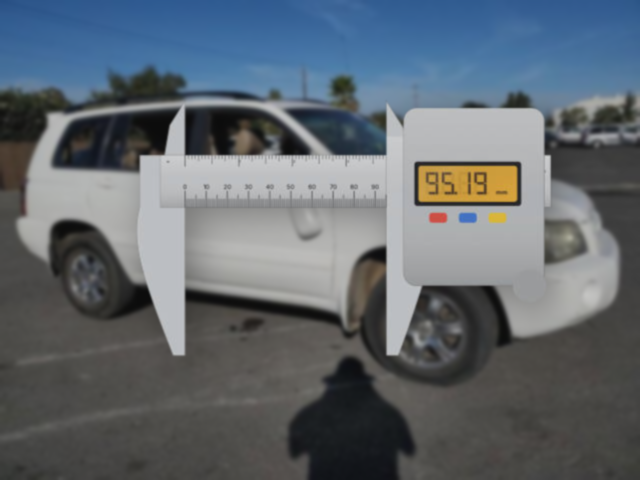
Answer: 95.19 mm
